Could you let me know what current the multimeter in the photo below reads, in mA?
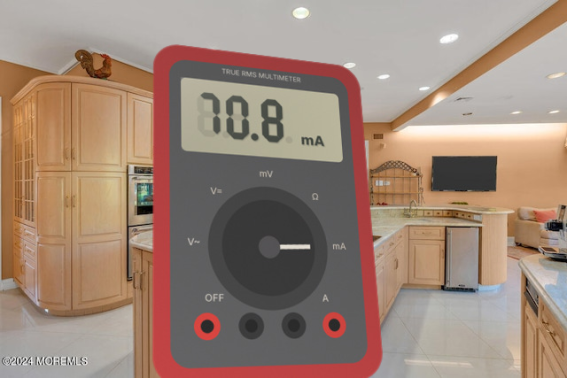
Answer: 70.8 mA
